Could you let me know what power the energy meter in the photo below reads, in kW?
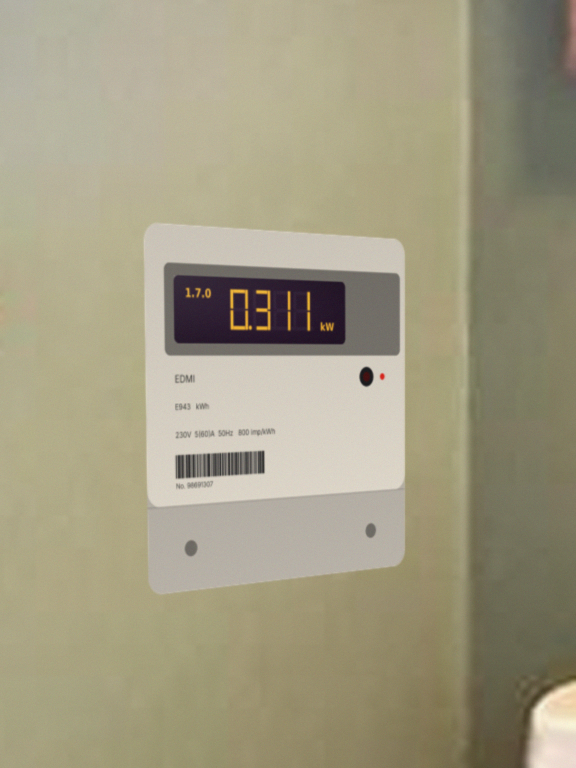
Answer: 0.311 kW
